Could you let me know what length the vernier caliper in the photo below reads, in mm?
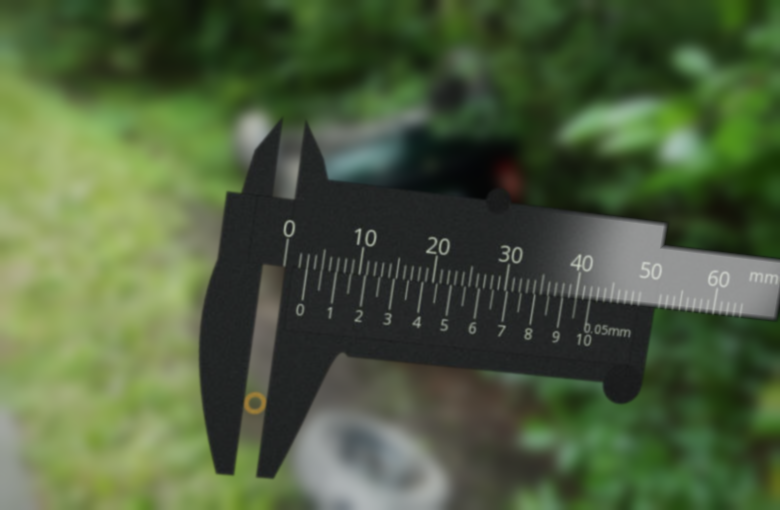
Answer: 3.0 mm
